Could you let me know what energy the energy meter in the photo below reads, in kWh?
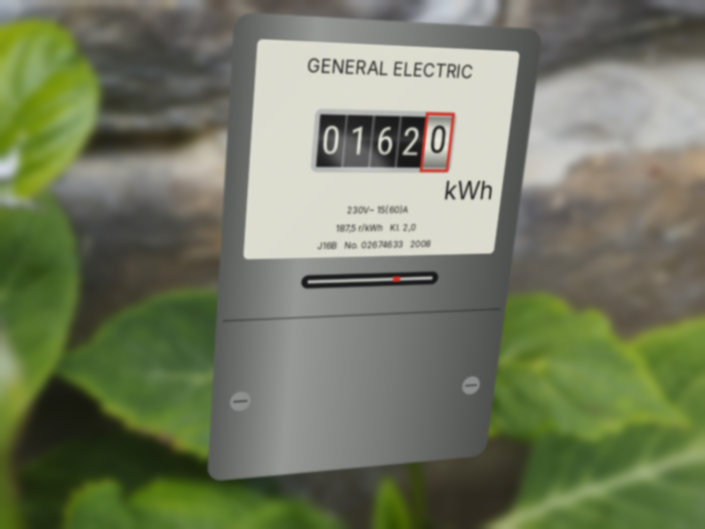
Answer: 162.0 kWh
